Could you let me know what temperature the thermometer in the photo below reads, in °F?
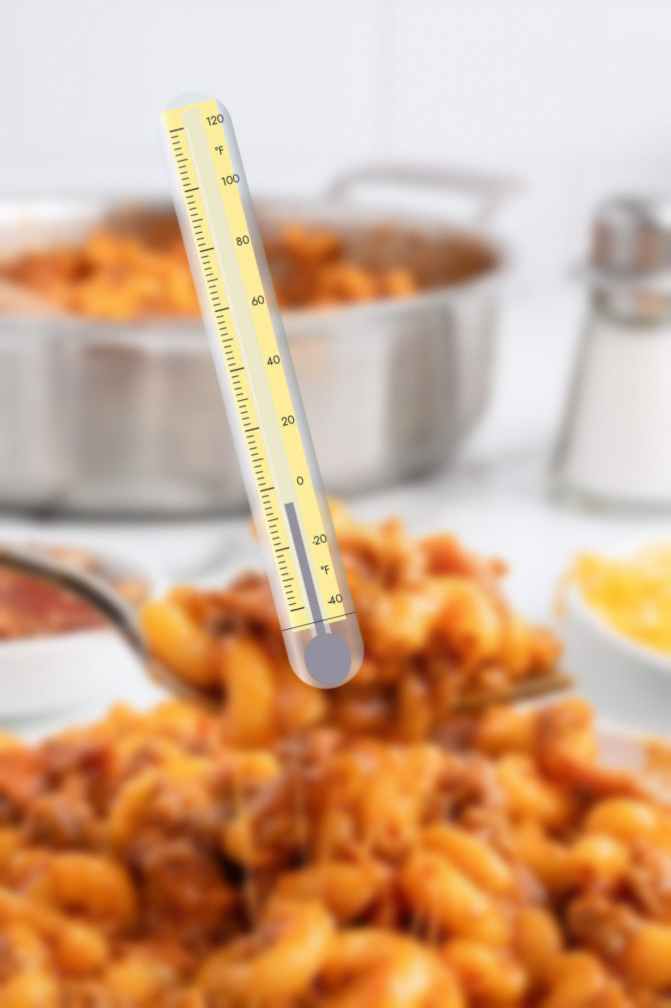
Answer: -6 °F
